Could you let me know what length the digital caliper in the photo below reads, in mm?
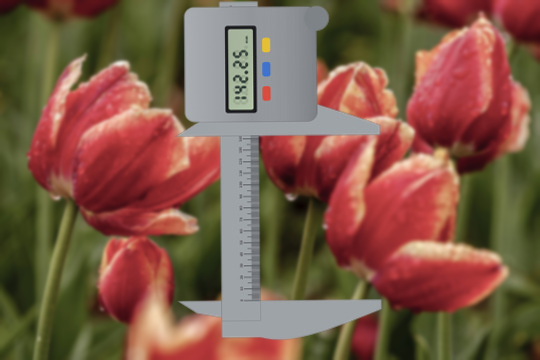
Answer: 142.25 mm
